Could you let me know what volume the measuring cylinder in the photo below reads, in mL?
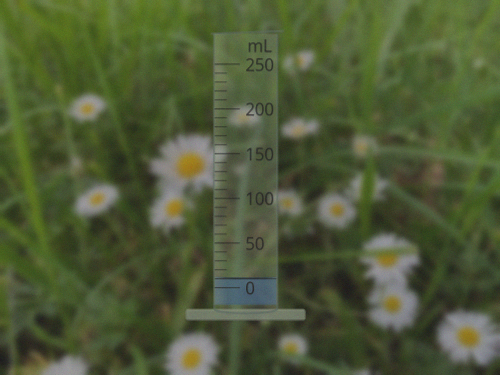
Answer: 10 mL
